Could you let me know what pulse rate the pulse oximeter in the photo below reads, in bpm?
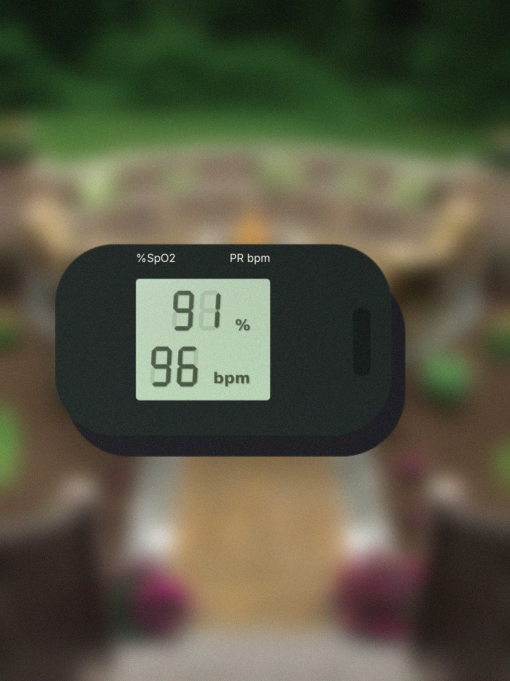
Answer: 96 bpm
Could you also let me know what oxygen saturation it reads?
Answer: 91 %
